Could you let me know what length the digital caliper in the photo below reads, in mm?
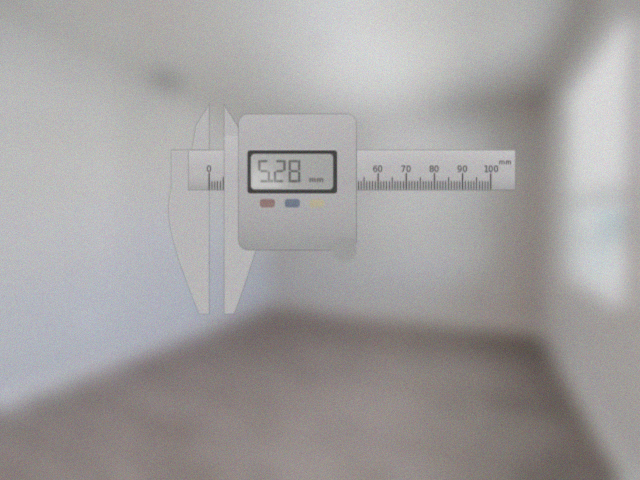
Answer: 5.28 mm
